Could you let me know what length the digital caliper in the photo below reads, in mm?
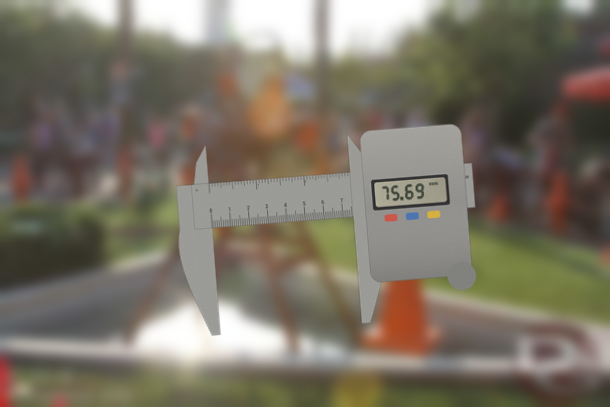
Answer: 75.69 mm
